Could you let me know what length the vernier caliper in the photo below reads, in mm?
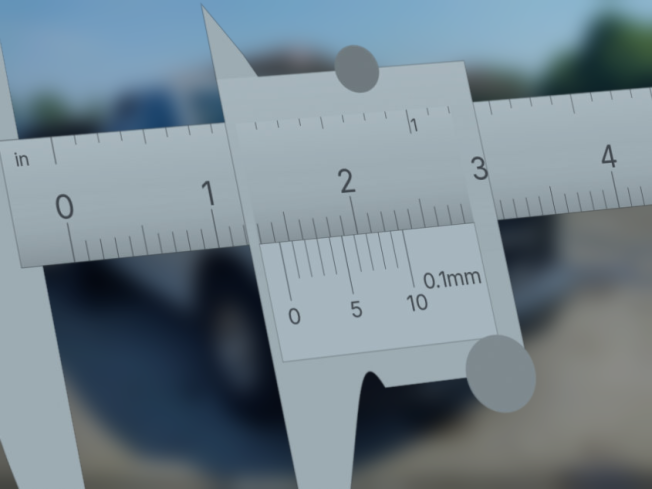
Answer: 14.3 mm
